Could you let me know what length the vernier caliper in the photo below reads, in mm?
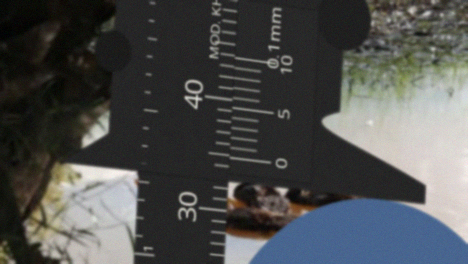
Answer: 34.8 mm
